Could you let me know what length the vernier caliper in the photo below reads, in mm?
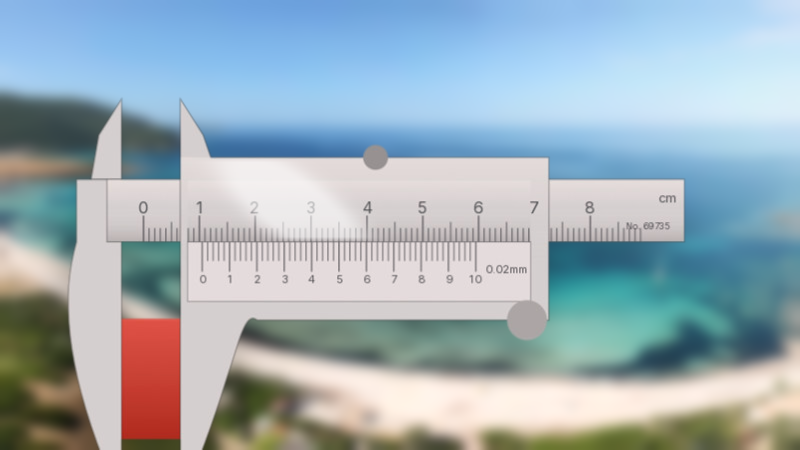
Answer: 10.5 mm
